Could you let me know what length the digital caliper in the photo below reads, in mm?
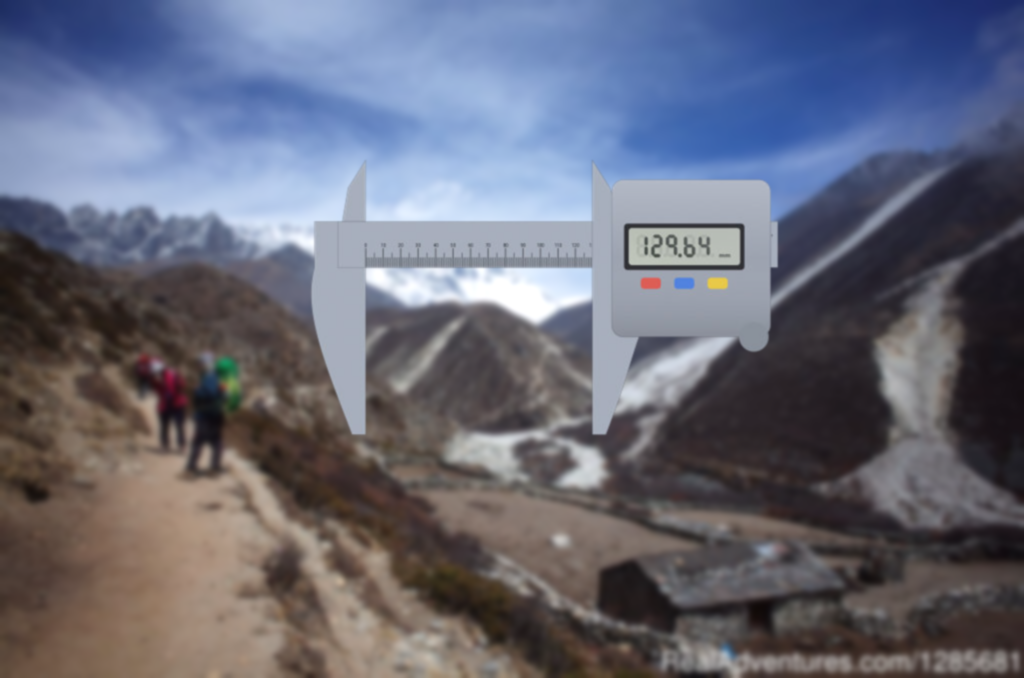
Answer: 129.64 mm
